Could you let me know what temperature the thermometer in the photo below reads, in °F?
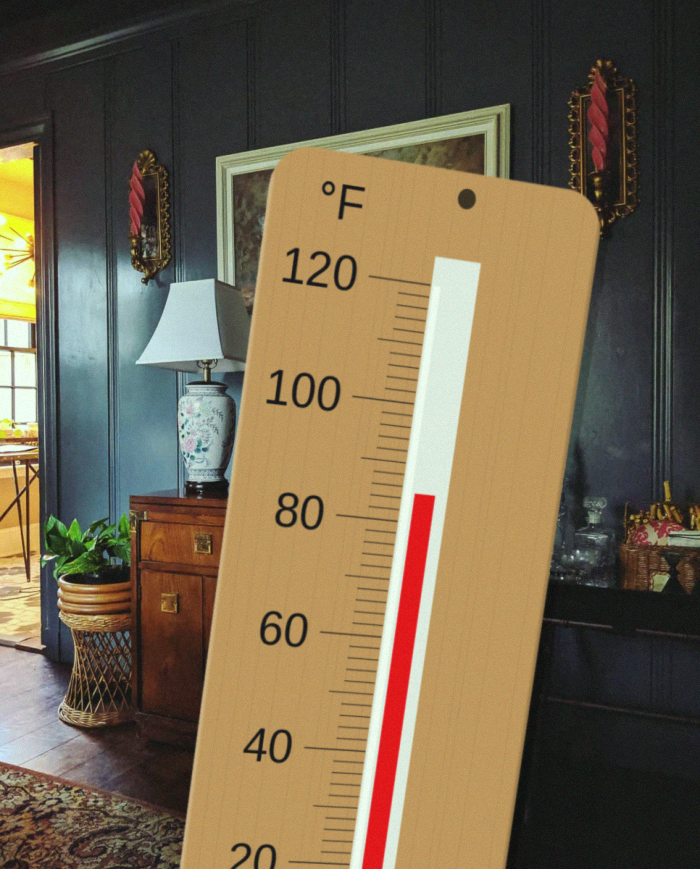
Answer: 85 °F
